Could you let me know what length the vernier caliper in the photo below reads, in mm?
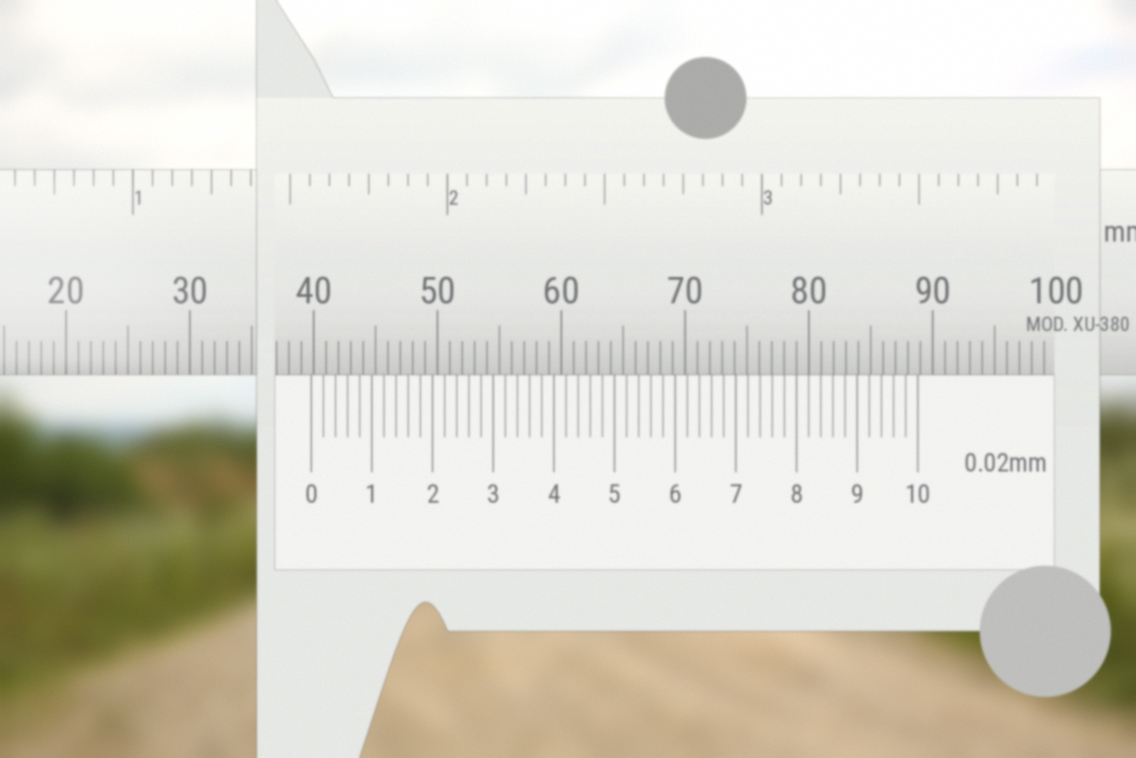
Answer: 39.8 mm
